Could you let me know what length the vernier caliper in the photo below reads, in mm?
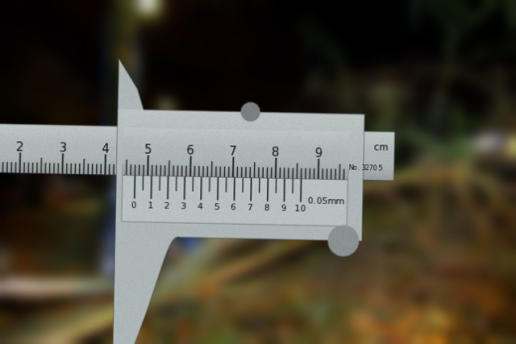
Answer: 47.0 mm
